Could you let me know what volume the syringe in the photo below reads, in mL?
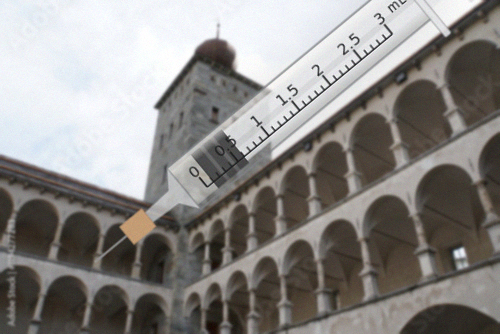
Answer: 0.1 mL
